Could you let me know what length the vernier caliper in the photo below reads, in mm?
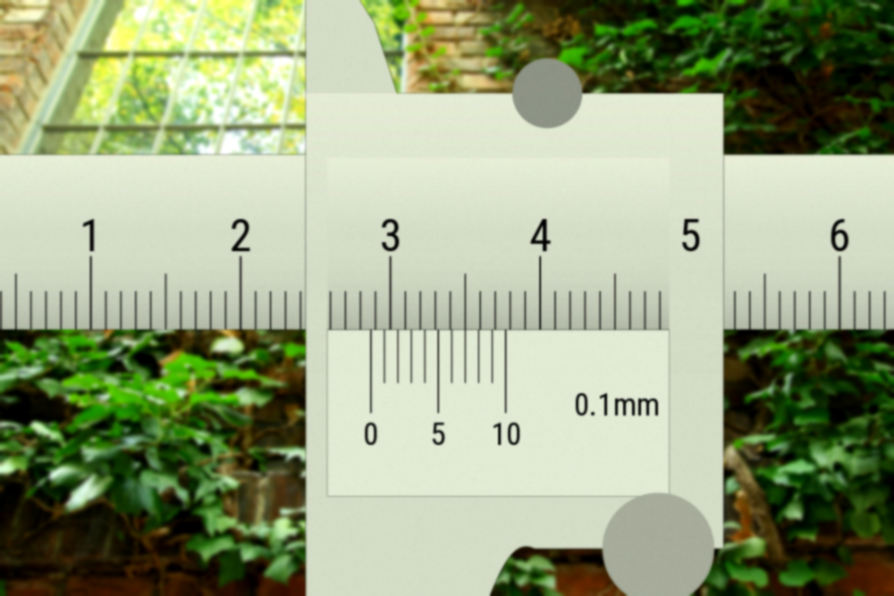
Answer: 28.7 mm
